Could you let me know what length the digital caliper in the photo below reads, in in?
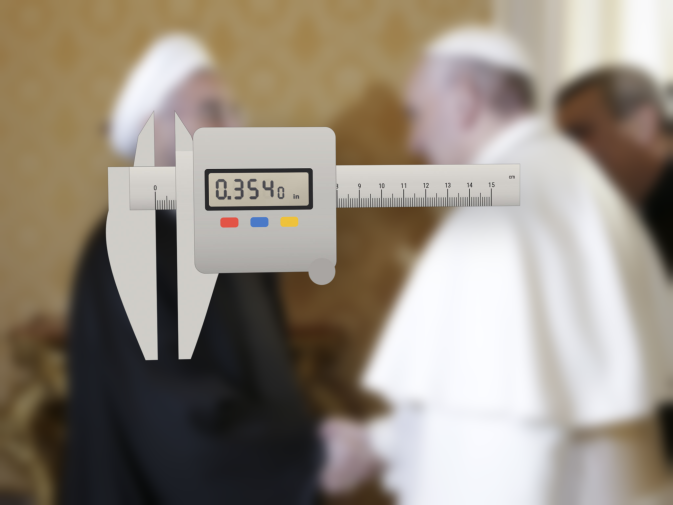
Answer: 0.3540 in
